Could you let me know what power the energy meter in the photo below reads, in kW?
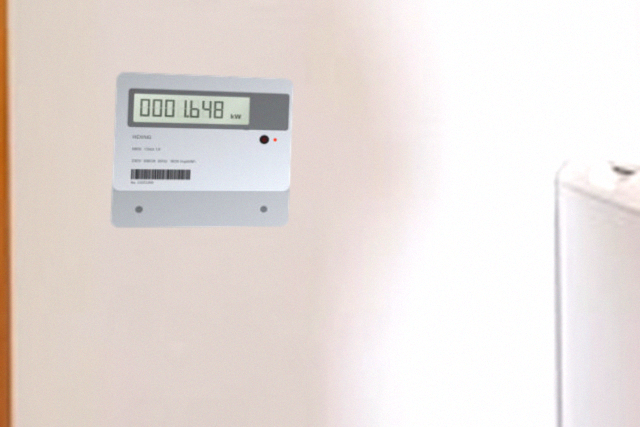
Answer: 1.648 kW
